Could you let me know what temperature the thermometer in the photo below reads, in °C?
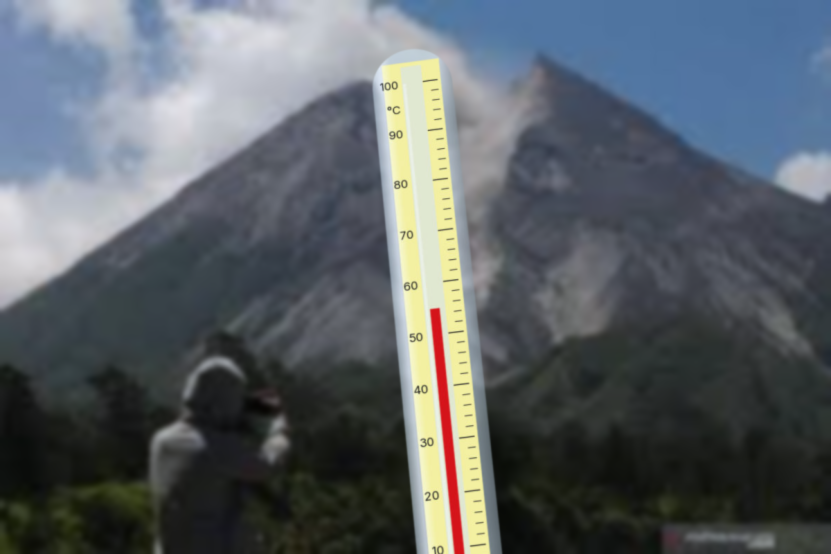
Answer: 55 °C
